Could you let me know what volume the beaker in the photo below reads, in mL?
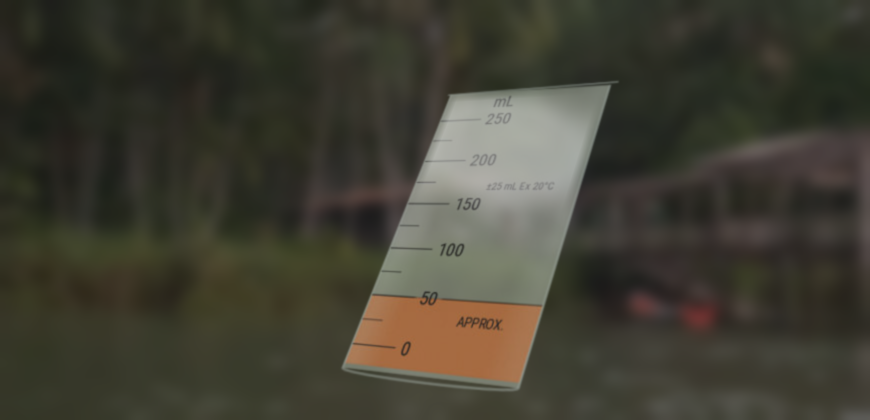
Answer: 50 mL
